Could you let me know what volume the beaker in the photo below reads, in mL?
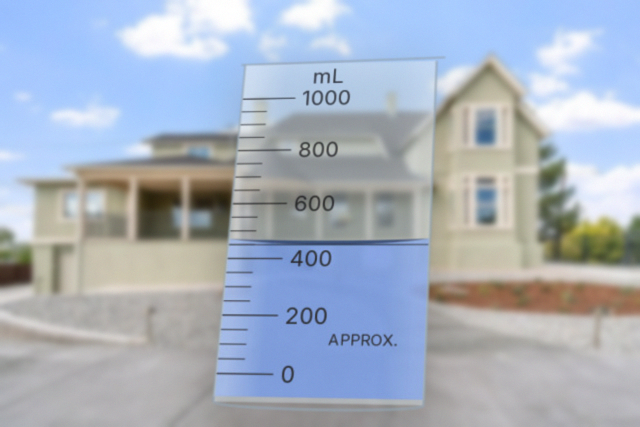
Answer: 450 mL
